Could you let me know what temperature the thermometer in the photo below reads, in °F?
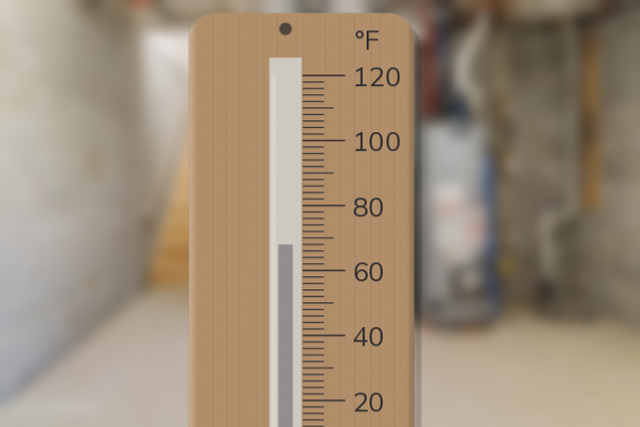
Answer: 68 °F
